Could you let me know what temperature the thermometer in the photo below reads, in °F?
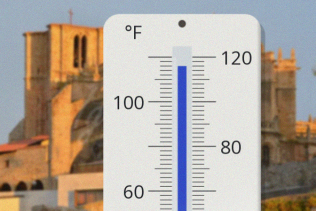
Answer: 116 °F
